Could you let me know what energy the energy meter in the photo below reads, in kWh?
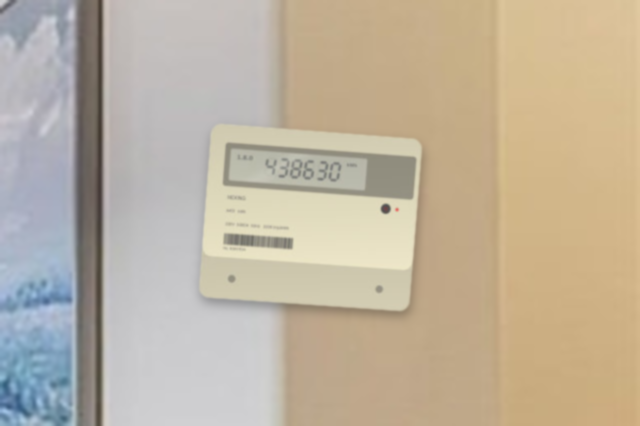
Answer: 438630 kWh
